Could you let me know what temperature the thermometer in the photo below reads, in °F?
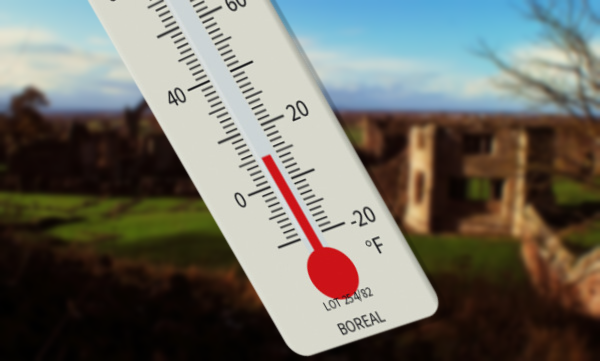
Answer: 10 °F
